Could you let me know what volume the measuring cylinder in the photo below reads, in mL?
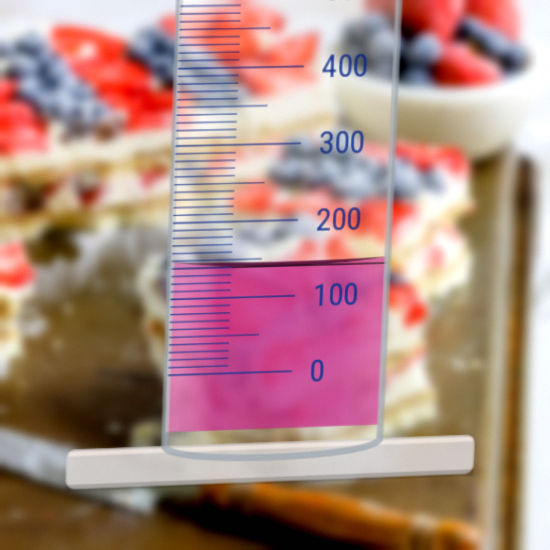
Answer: 140 mL
